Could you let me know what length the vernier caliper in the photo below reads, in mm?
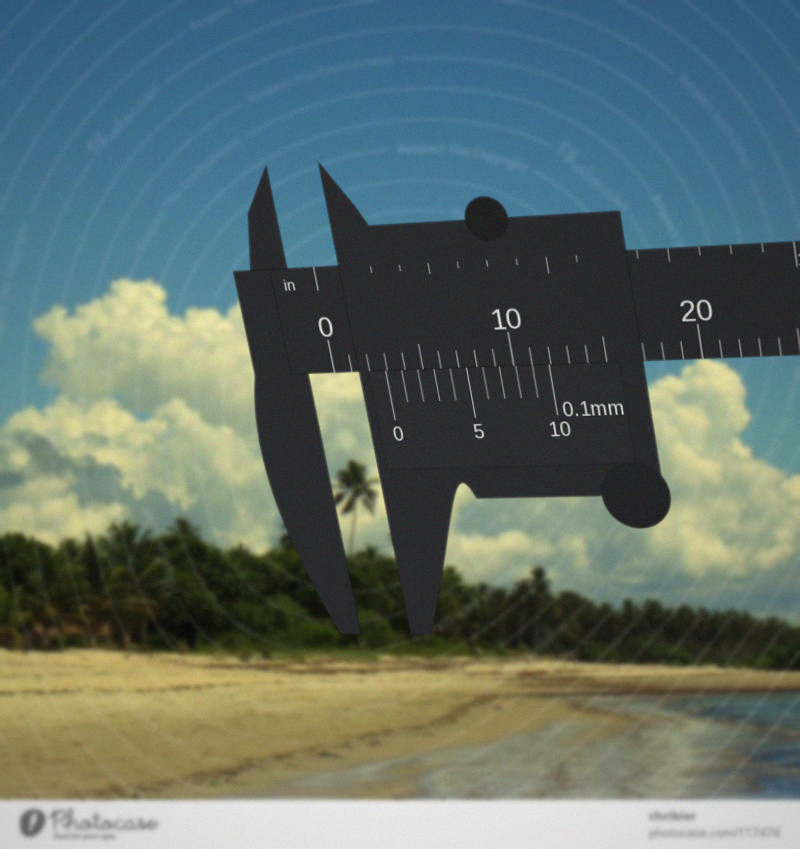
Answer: 2.9 mm
